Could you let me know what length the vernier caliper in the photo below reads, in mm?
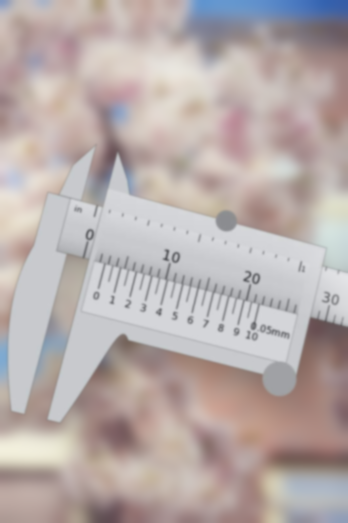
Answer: 2.6 mm
